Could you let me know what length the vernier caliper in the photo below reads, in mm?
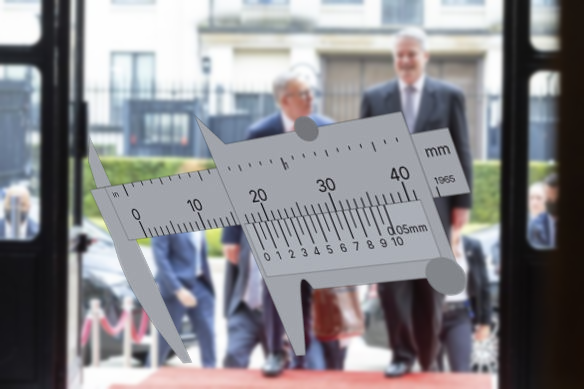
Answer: 17.6 mm
